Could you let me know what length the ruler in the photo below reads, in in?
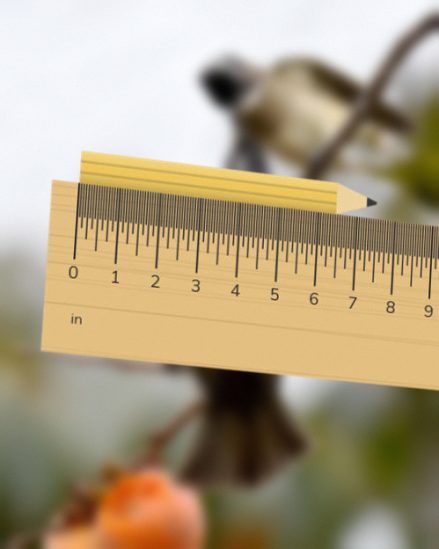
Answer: 7.5 in
